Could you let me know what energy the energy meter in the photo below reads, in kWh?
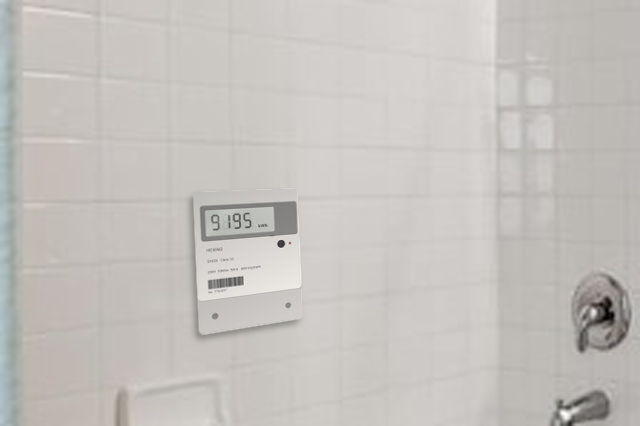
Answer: 9195 kWh
